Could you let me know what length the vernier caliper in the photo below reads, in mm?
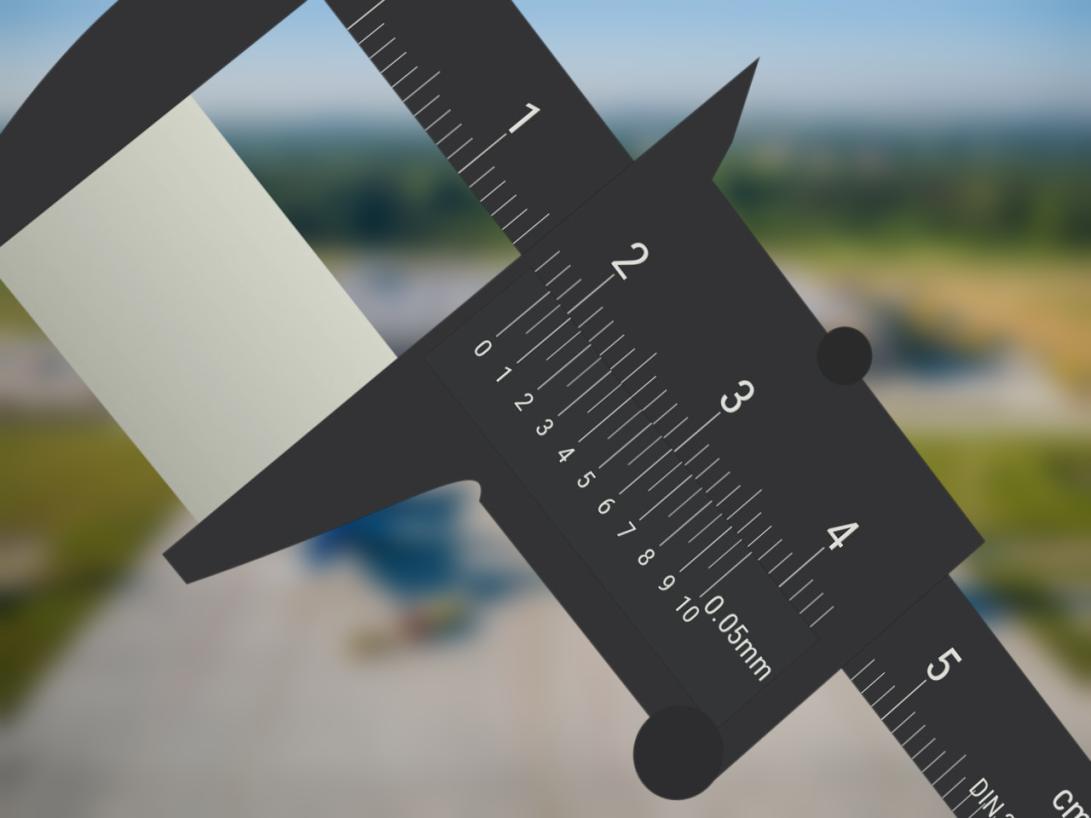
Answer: 18.4 mm
